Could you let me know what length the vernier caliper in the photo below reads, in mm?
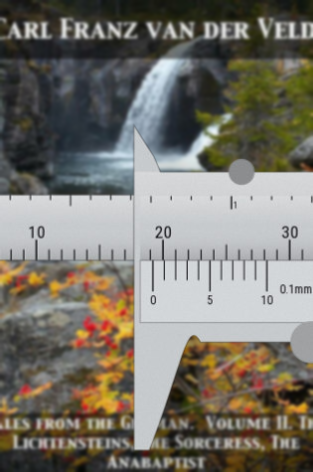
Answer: 19.2 mm
